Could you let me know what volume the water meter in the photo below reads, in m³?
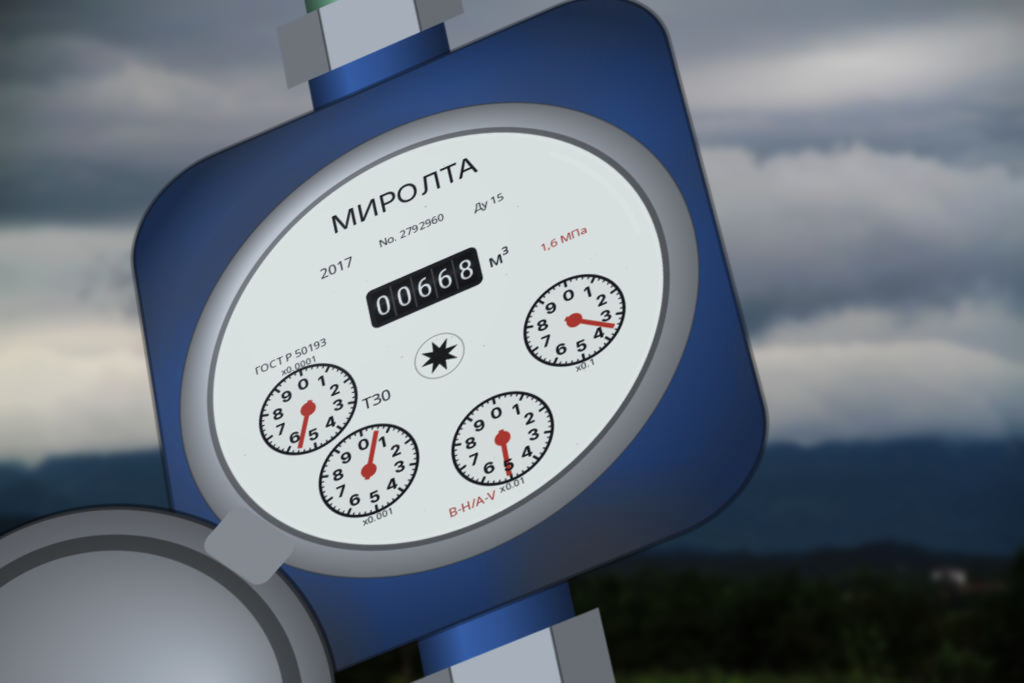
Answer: 668.3505 m³
